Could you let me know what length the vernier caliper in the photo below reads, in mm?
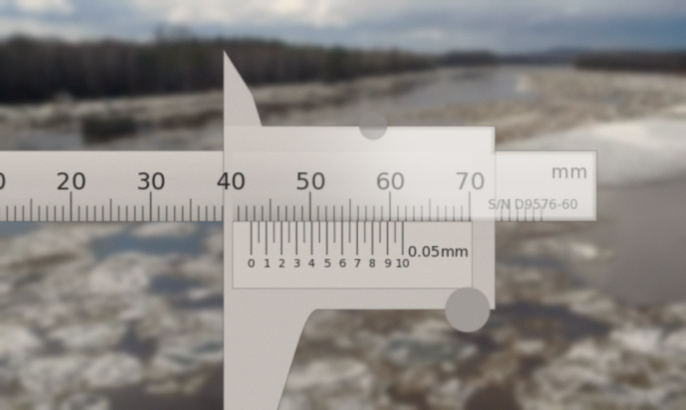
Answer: 42.6 mm
